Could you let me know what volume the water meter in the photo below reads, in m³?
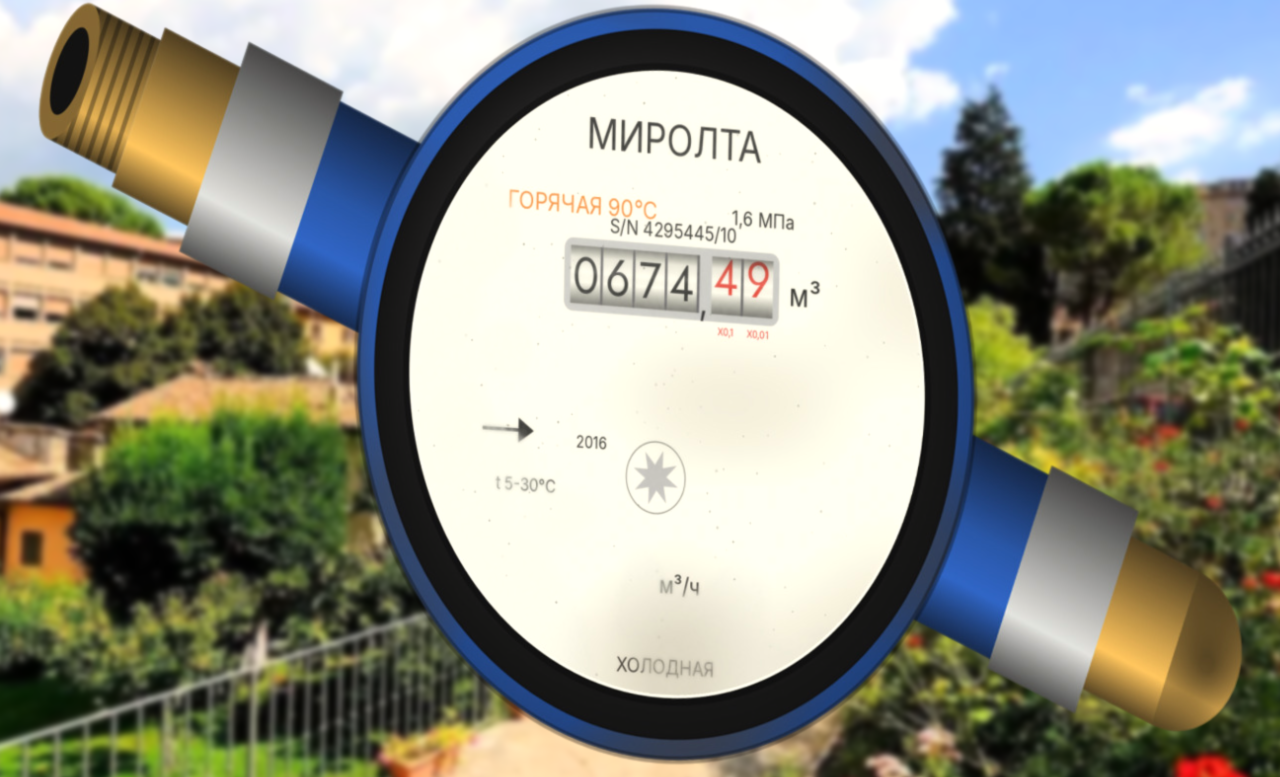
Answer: 674.49 m³
